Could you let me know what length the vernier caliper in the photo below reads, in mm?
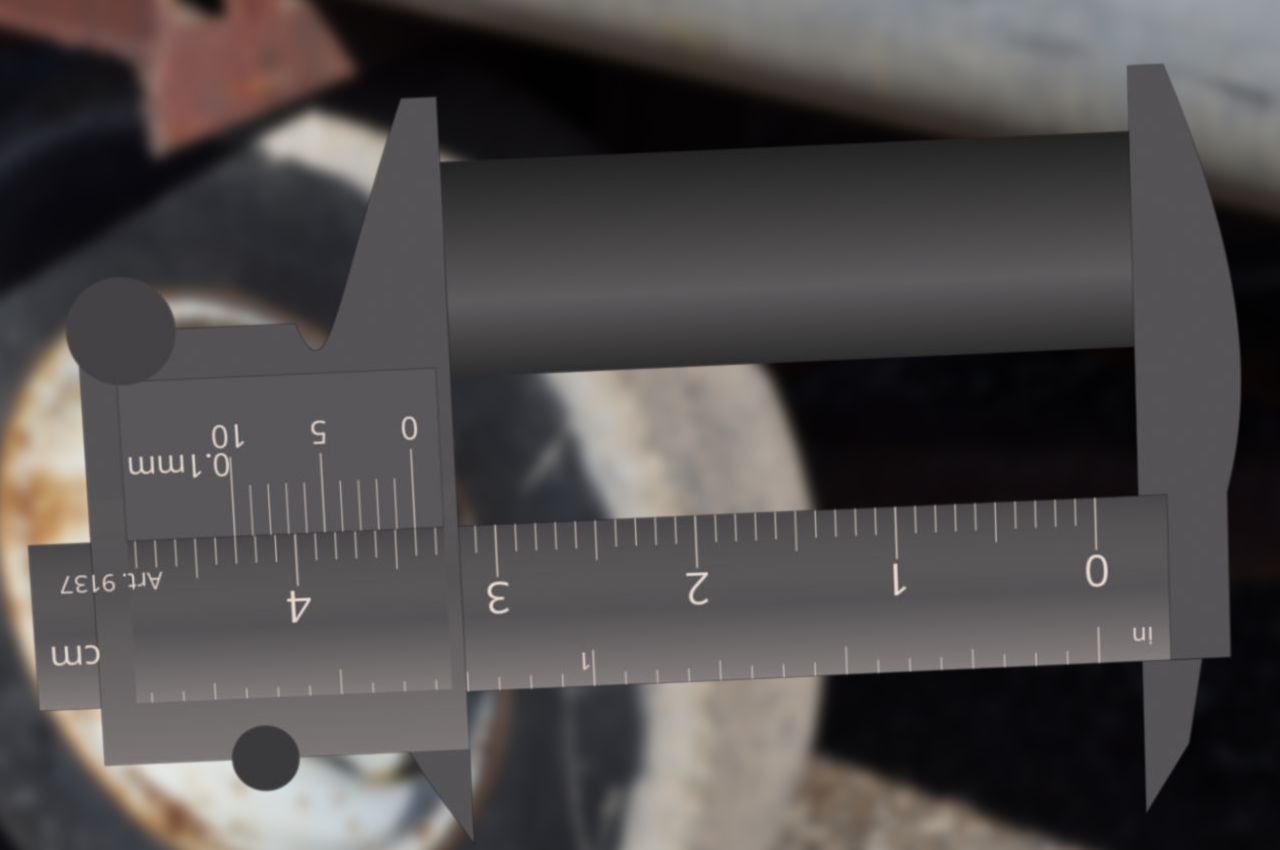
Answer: 34.0 mm
